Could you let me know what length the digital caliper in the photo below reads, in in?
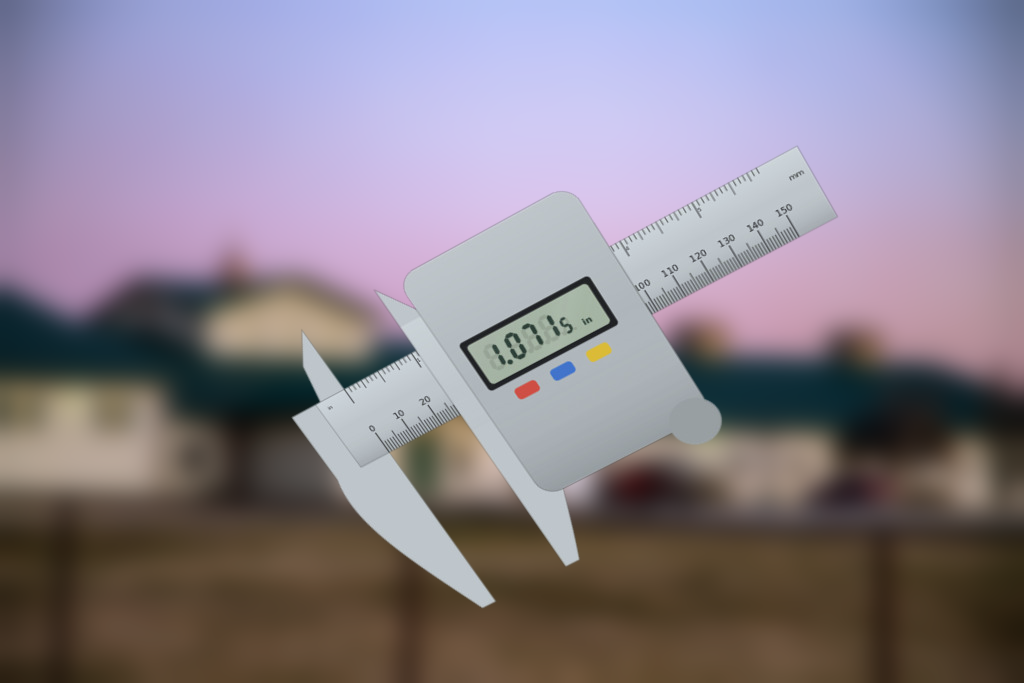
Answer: 1.0715 in
